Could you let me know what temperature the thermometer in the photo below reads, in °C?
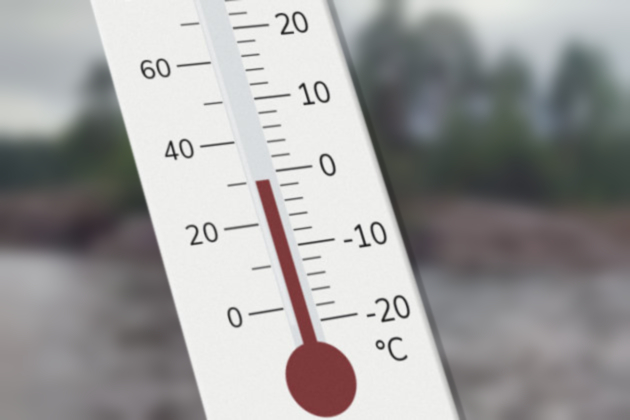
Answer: -1 °C
